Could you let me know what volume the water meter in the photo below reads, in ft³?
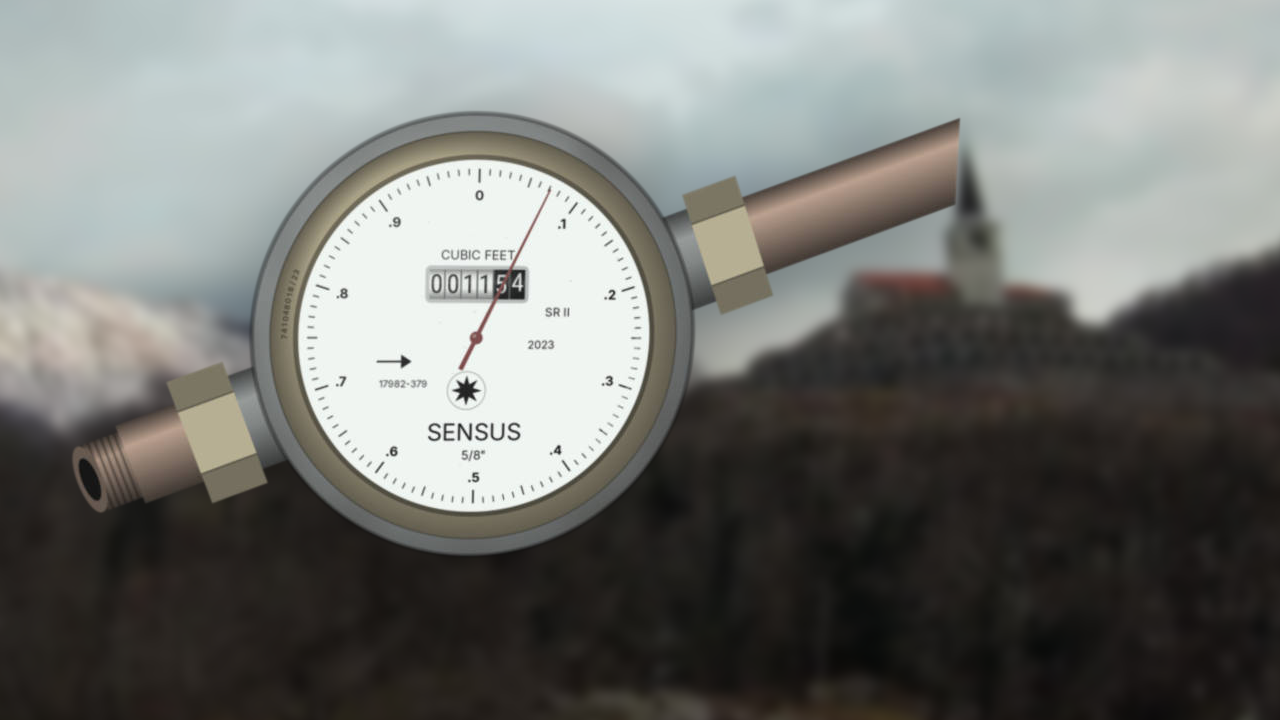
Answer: 1154.07 ft³
